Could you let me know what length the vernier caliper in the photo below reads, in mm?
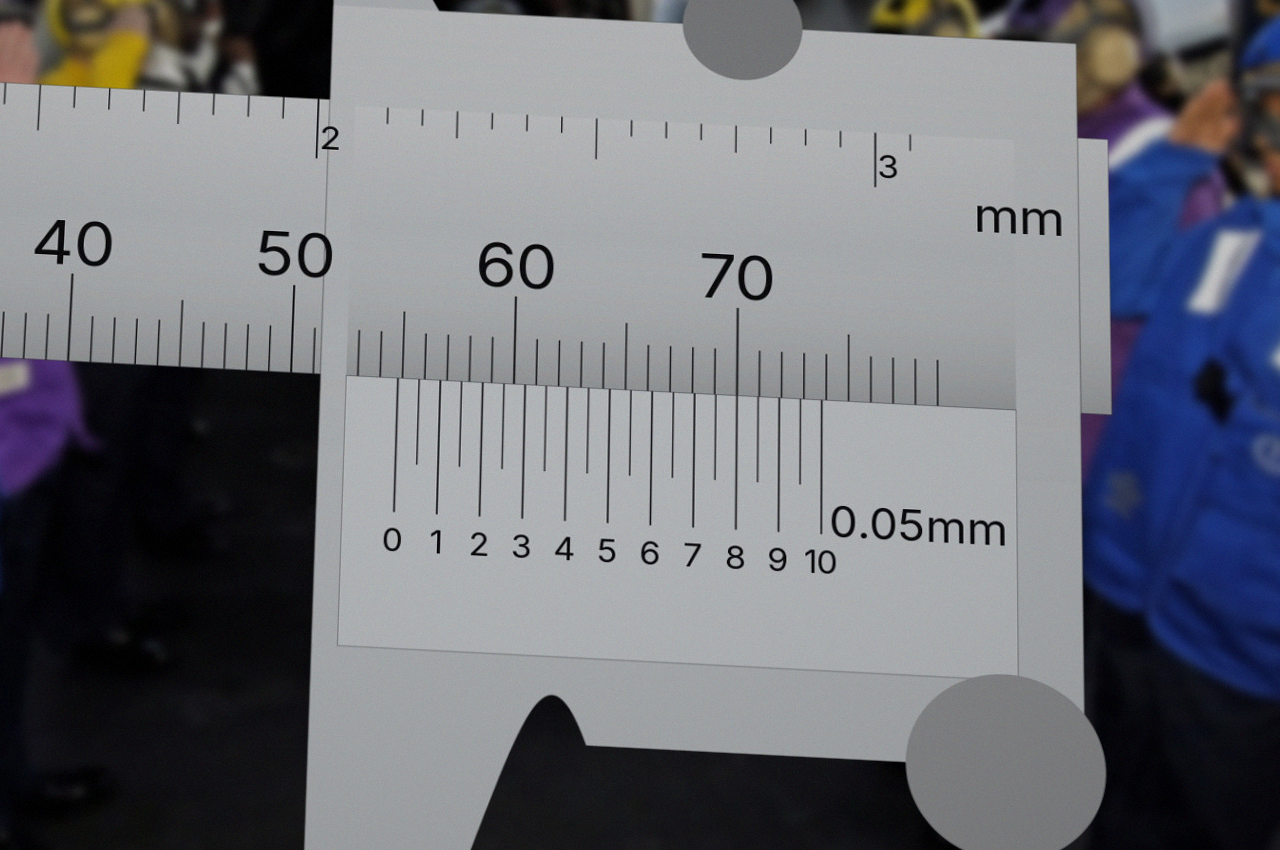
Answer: 54.8 mm
